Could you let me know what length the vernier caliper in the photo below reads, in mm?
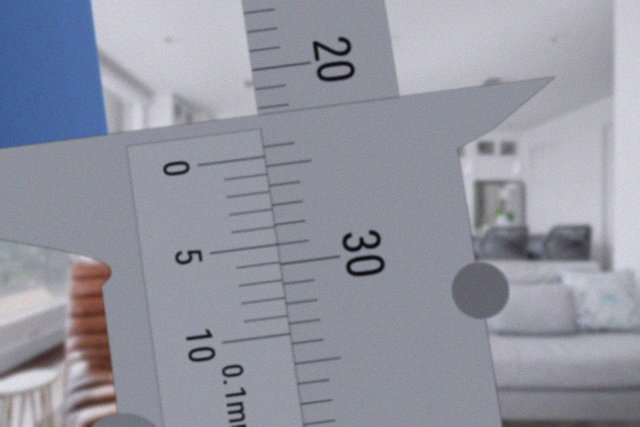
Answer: 24.5 mm
